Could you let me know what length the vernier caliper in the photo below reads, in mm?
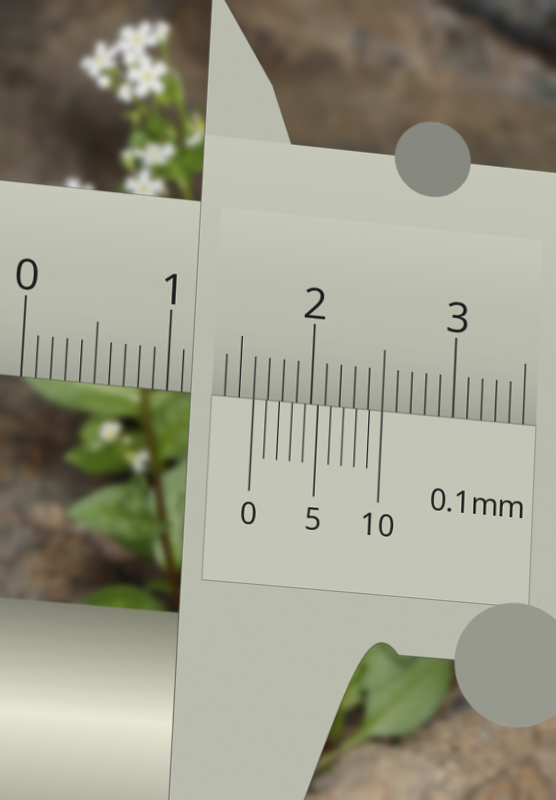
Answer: 16.0 mm
